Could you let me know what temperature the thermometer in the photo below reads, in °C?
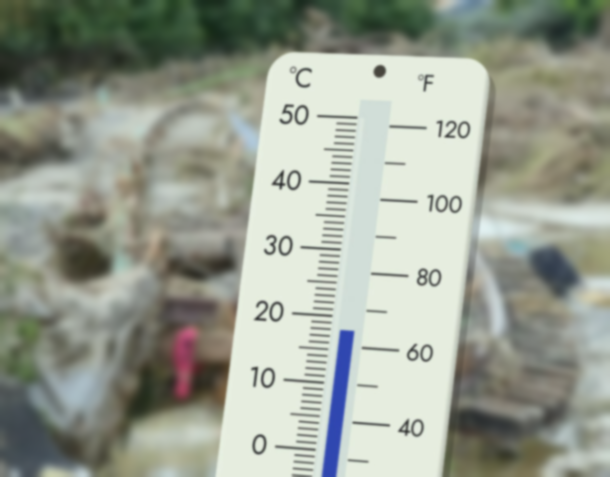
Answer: 18 °C
